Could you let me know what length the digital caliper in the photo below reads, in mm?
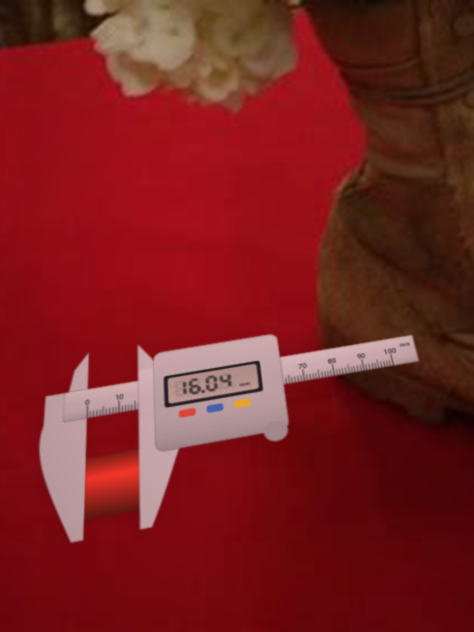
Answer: 16.04 mm
